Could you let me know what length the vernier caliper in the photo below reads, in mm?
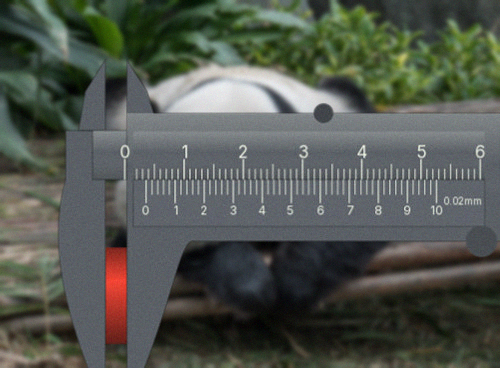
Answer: 3.6 mm
